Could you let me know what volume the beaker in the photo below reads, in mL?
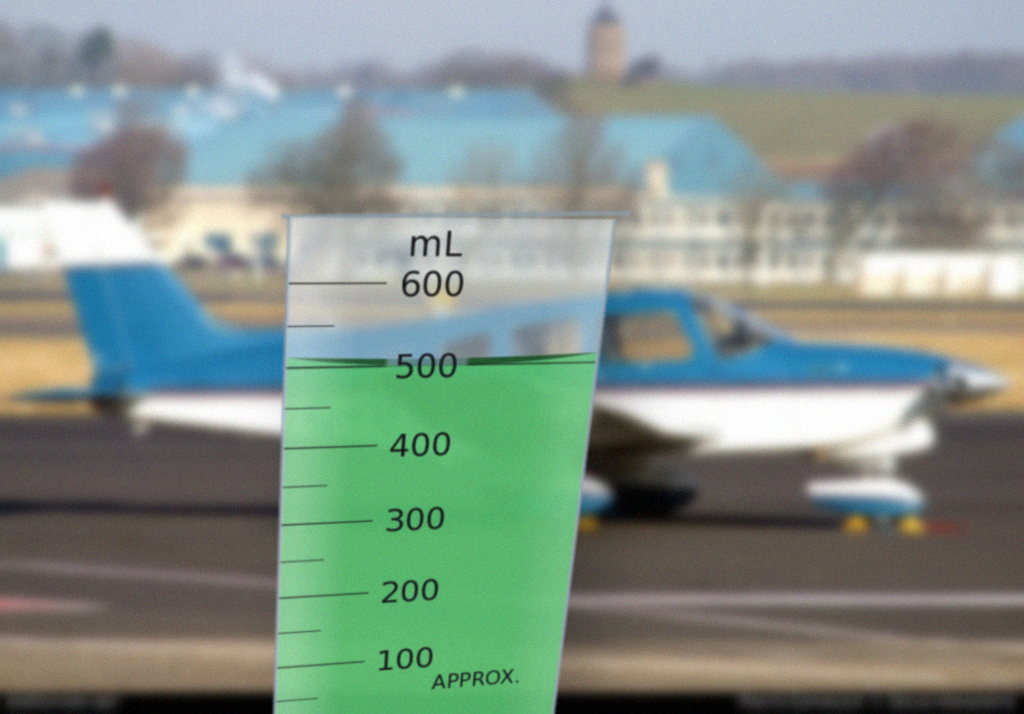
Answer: 500 mL
